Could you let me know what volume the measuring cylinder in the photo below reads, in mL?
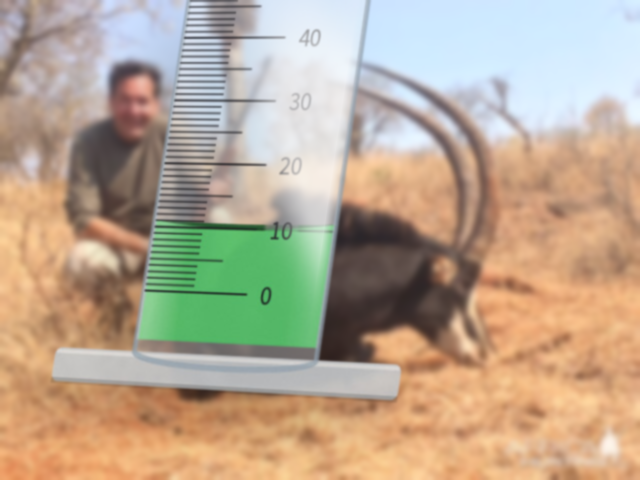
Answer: 10 mL
